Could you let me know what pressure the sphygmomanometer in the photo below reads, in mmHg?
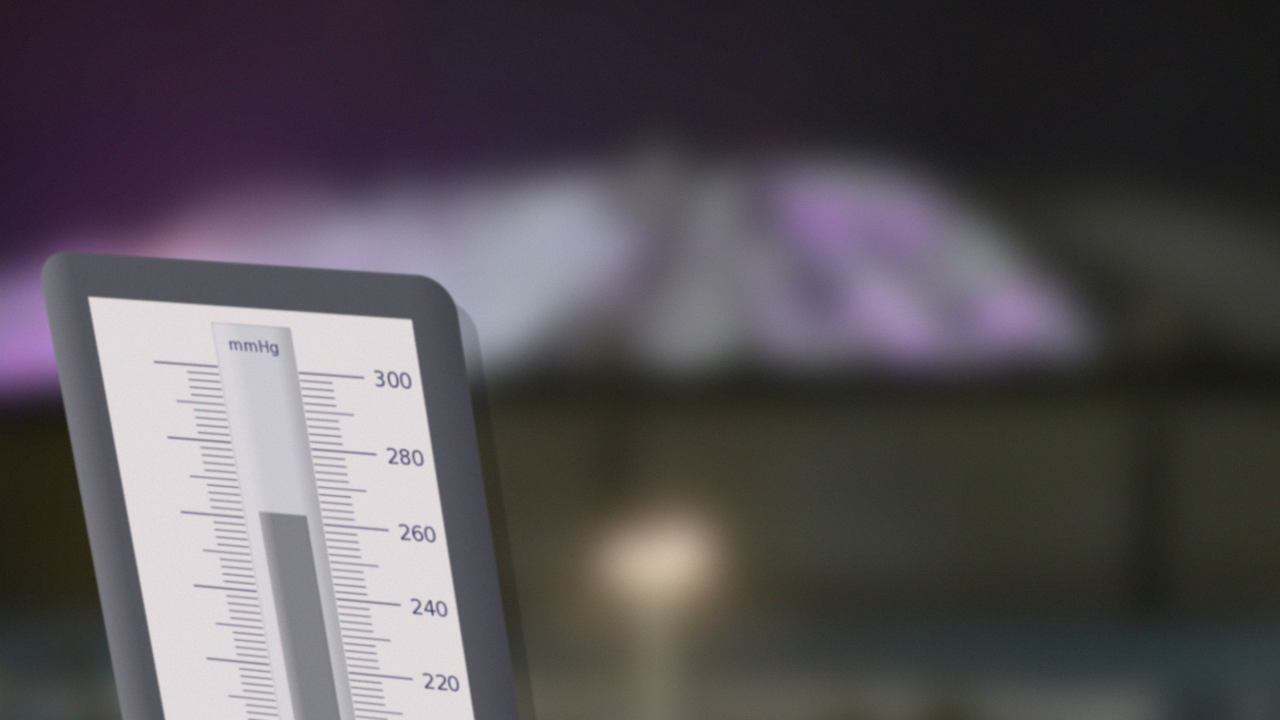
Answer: 262 mmHg
